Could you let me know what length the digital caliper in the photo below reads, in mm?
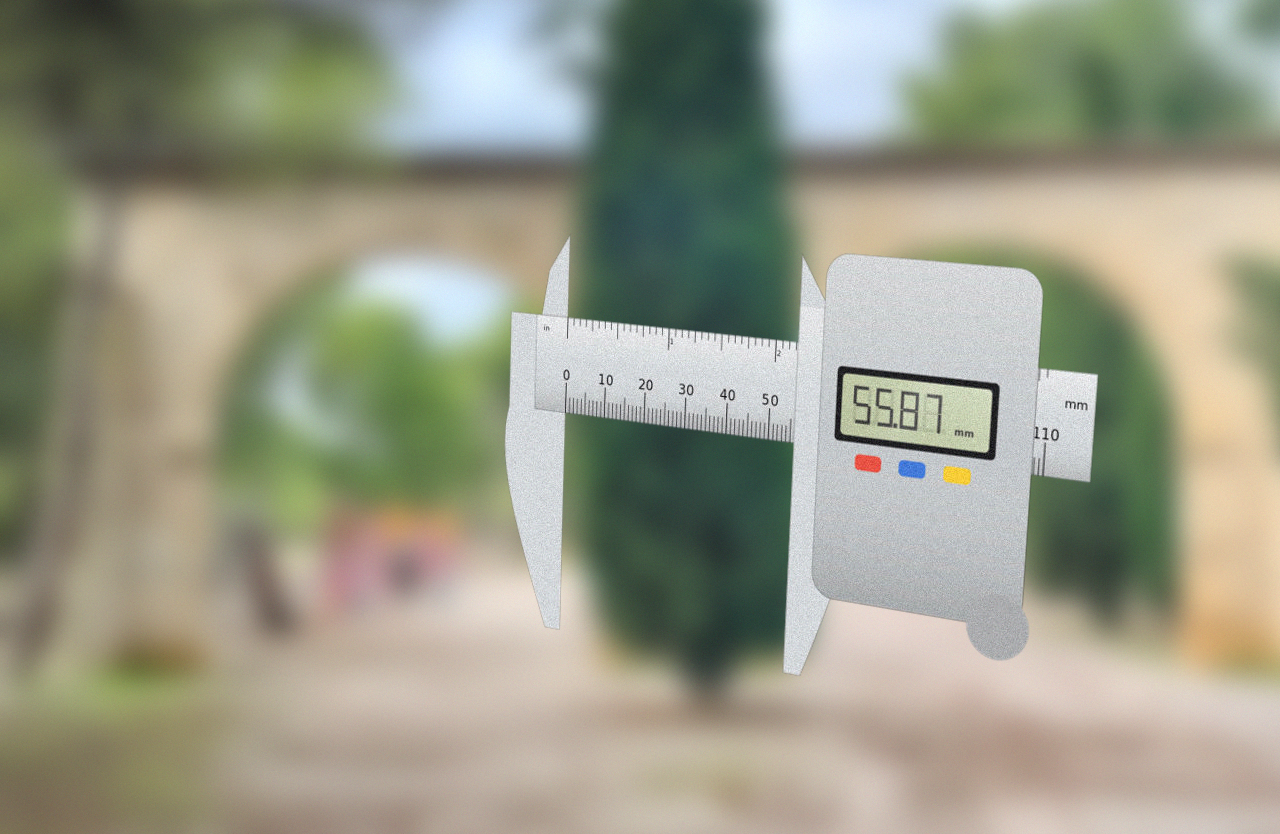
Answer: 55.87 mm
